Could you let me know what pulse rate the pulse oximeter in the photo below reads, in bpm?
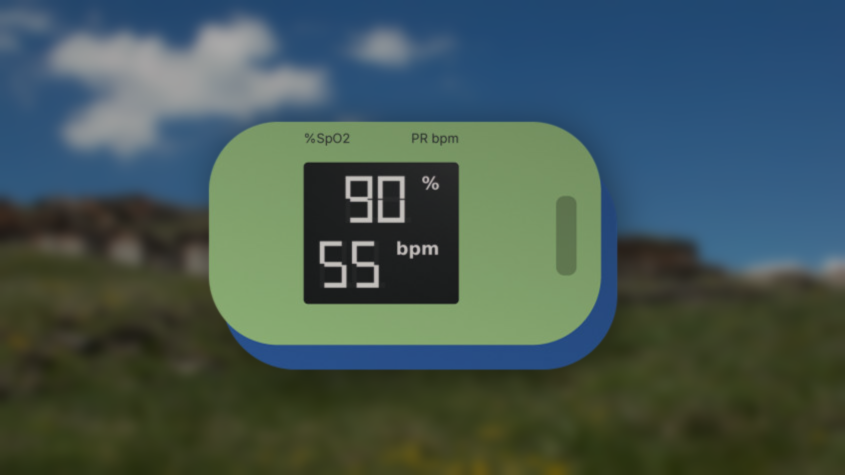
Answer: 55 bpm
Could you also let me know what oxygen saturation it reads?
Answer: 90 %
